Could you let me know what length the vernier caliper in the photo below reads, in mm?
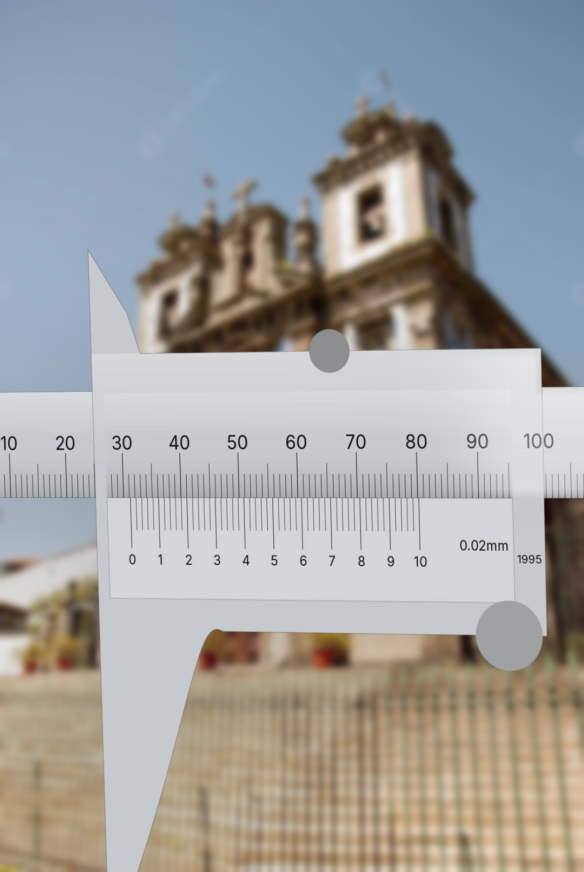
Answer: 31.2 mm
